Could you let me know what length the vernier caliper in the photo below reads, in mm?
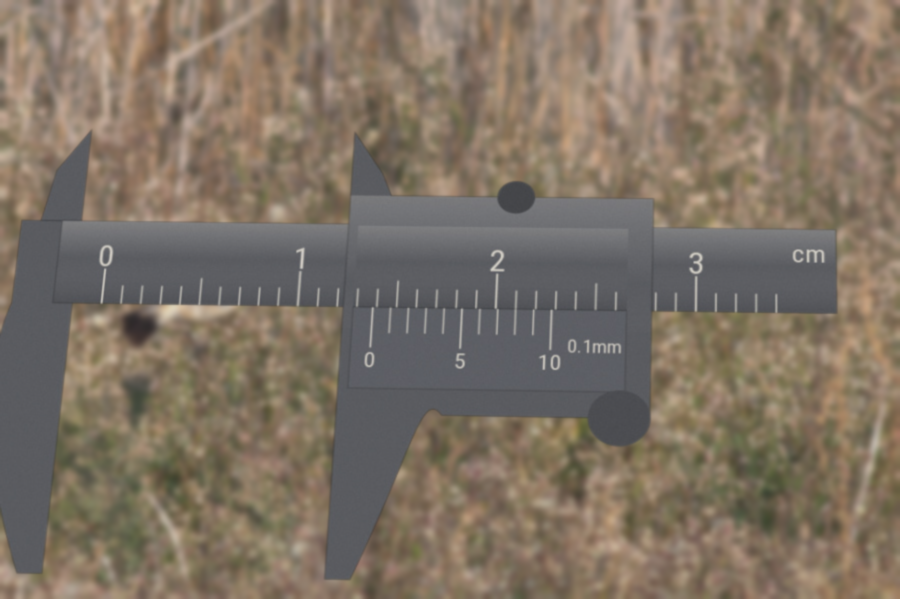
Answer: 13.8 mm
